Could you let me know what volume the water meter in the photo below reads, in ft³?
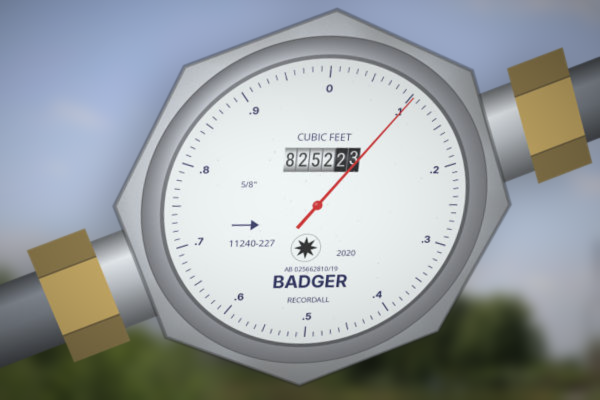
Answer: 825223.10 ft³
